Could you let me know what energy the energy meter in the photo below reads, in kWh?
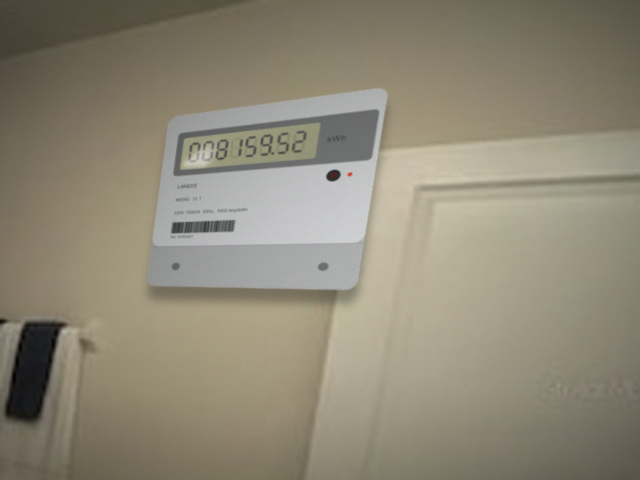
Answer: 8159.52 kWh
